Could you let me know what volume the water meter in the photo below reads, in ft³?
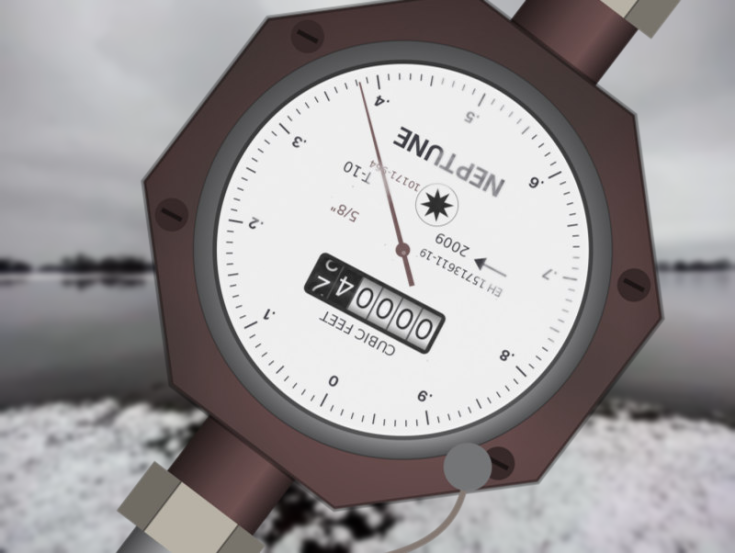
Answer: 42.38 ft³
